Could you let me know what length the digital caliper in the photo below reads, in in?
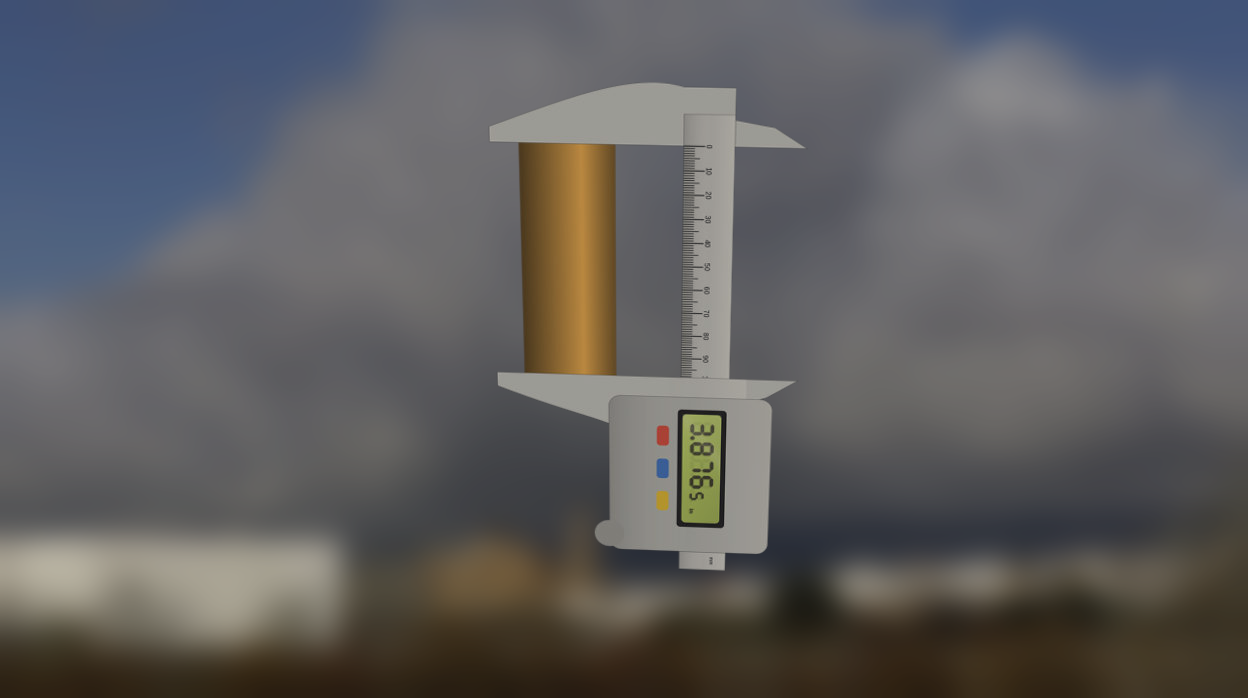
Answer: 3.8765 in
